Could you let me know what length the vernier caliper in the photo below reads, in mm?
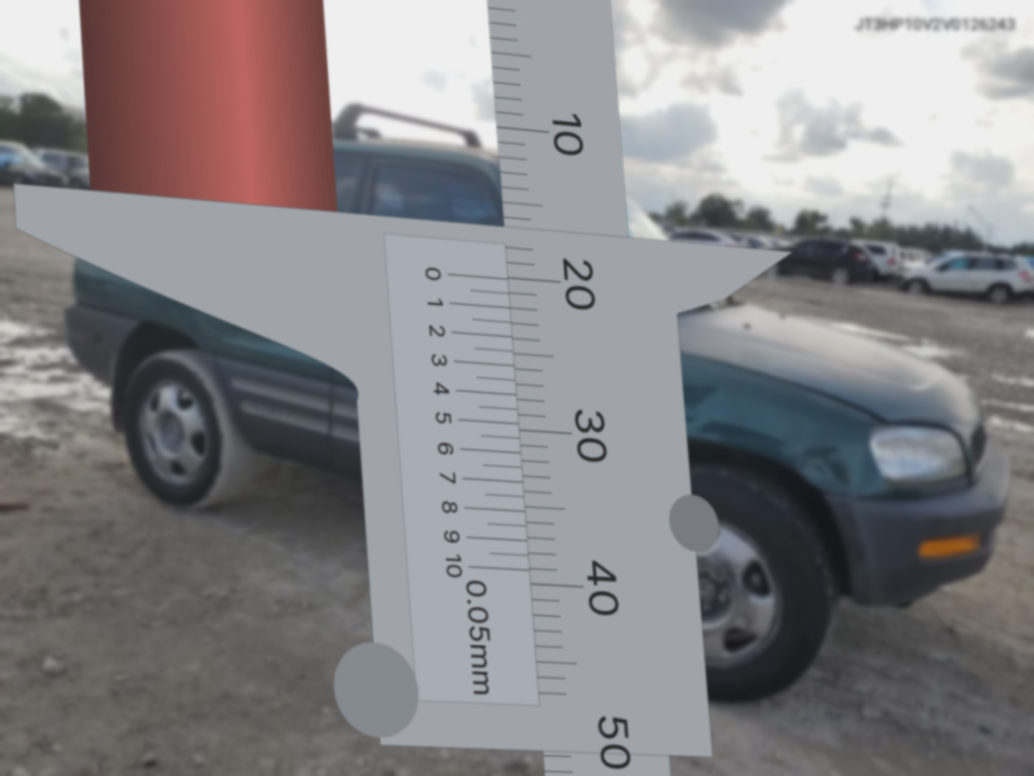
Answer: 20.1 mm
